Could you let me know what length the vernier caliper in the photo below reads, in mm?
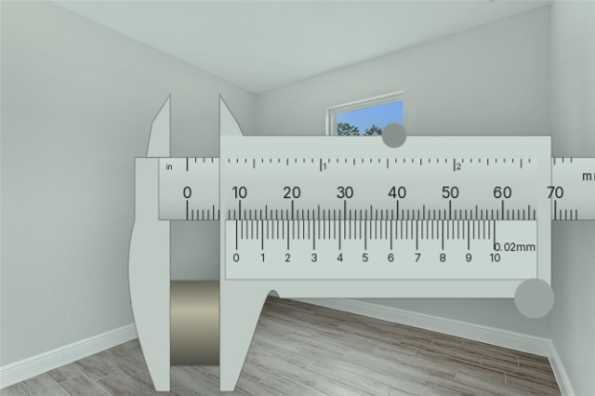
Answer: 9.4 mm
